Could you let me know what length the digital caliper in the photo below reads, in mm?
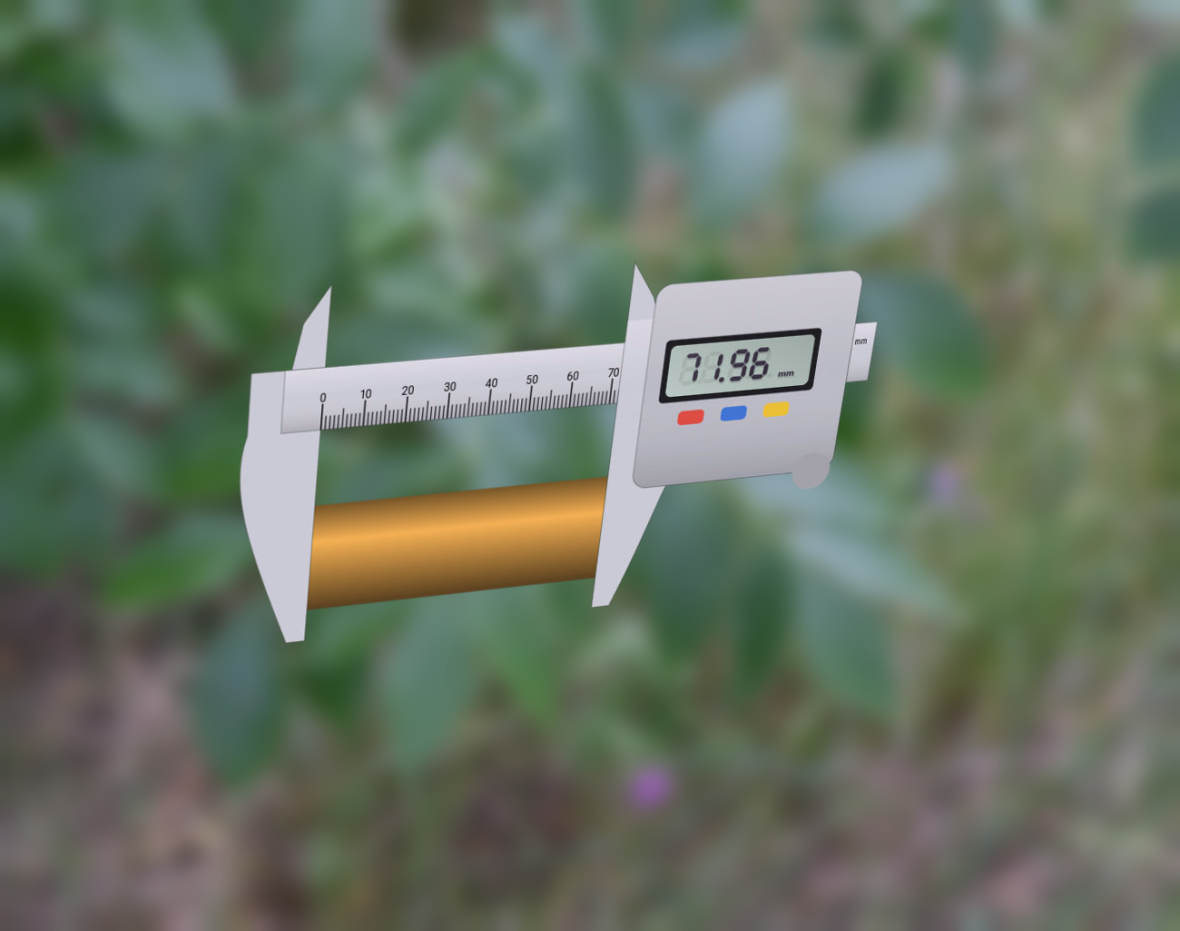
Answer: 71.96 mm
